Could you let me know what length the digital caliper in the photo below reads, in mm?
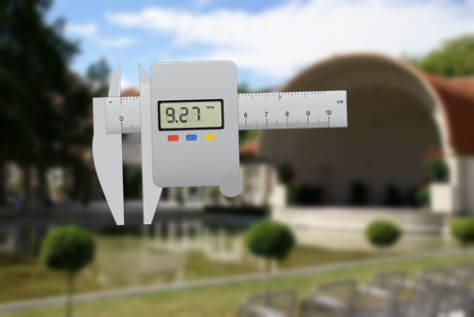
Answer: 9.27 mm
